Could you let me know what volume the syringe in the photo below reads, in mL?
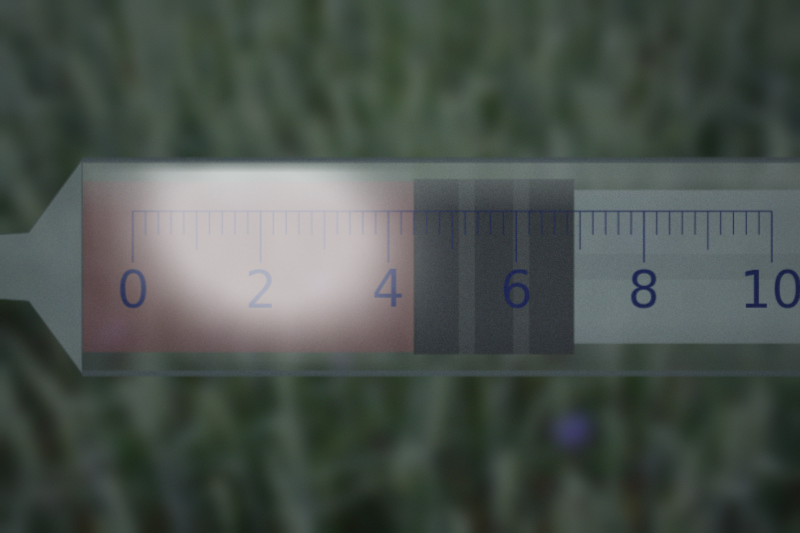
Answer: 4.4 mL
